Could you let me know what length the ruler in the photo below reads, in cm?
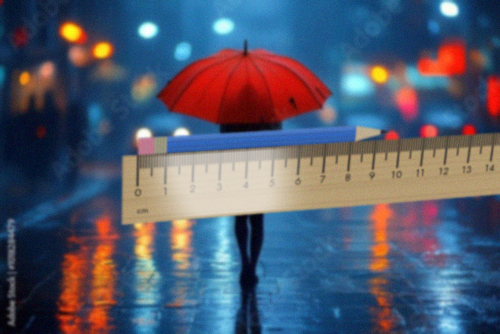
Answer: 9.5 cm
